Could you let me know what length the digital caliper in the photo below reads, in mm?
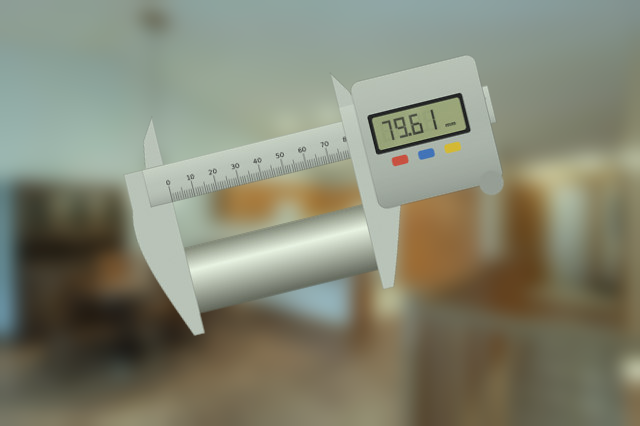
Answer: 79.61 mm
